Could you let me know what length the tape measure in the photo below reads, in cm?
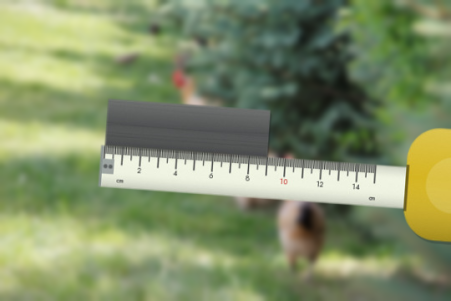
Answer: 9 cm
